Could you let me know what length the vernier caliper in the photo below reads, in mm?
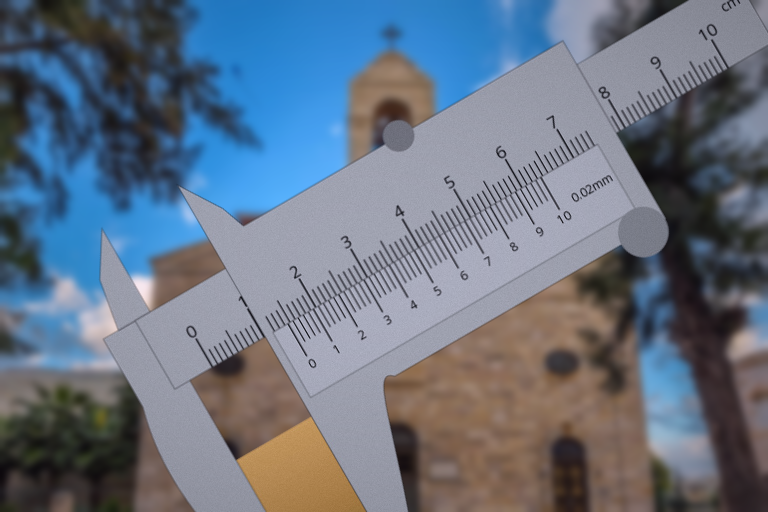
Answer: 14.6 mm
